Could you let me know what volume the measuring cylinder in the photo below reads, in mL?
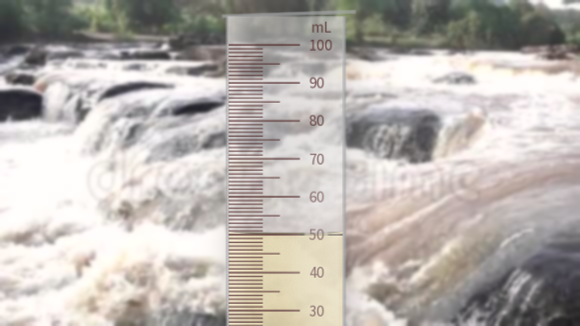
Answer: 50 mL
